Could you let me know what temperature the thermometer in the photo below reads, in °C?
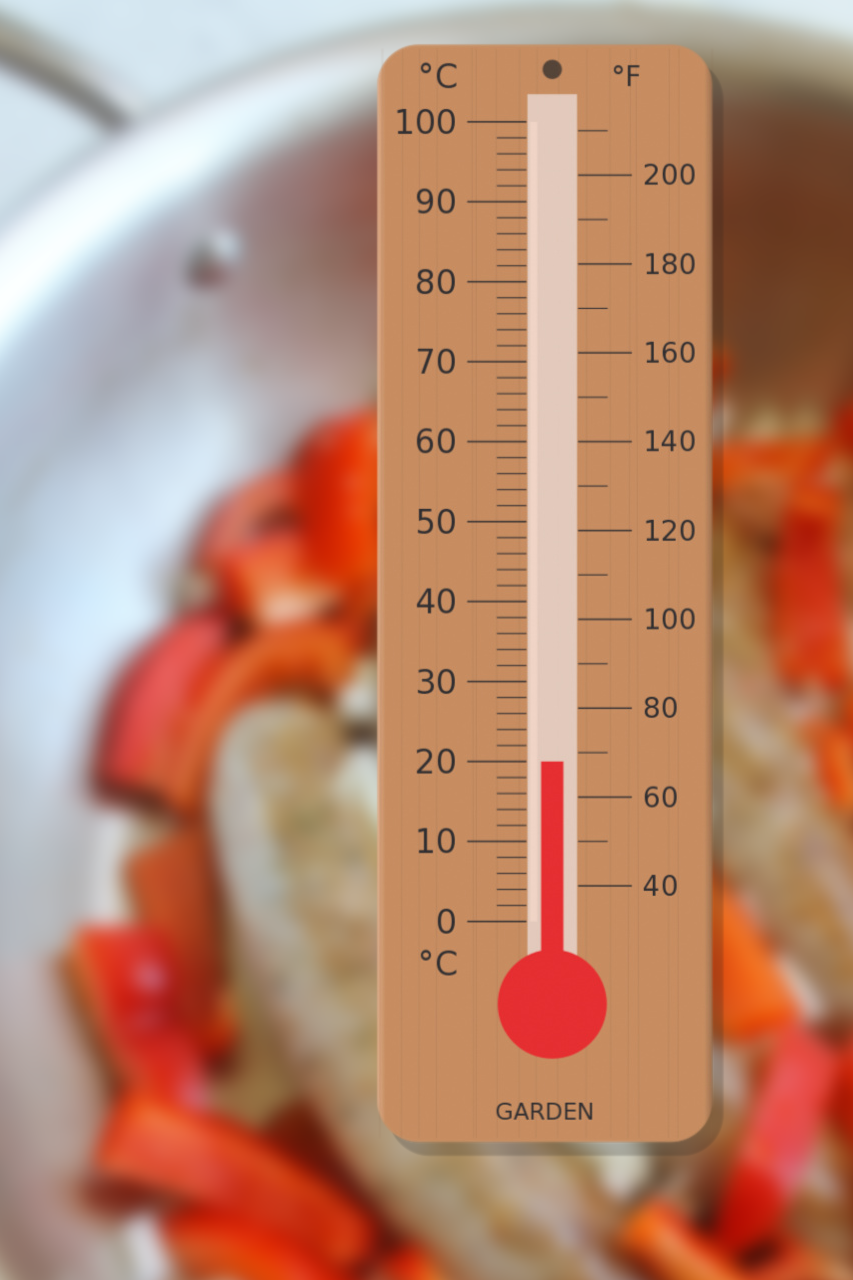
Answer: 20 °C
